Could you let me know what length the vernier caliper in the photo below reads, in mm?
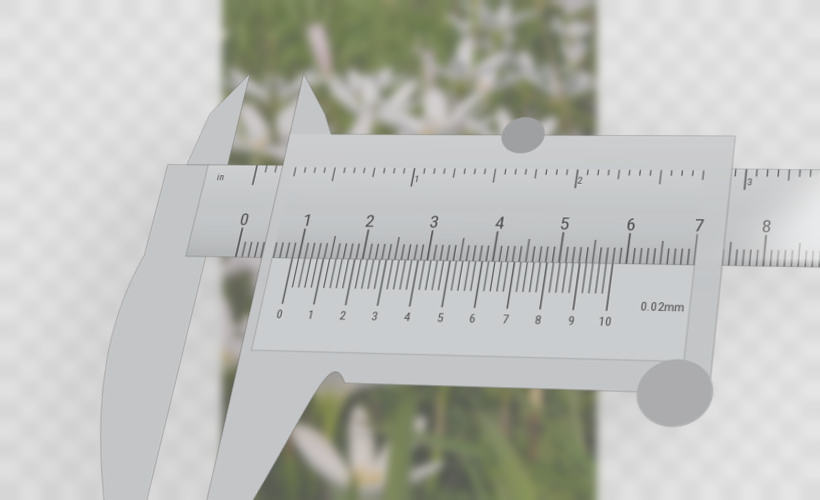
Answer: 9.0 mm
